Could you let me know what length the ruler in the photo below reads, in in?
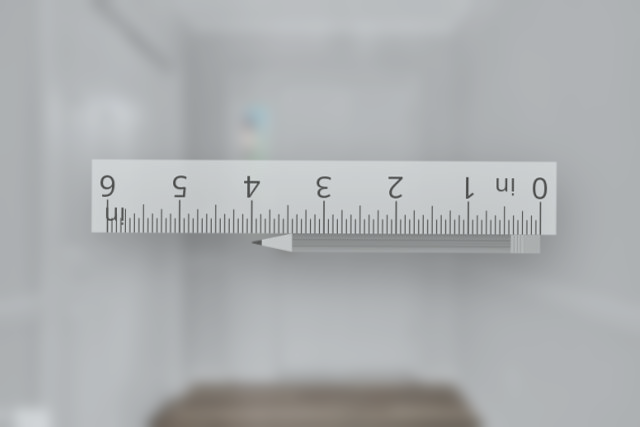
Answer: 4 in
